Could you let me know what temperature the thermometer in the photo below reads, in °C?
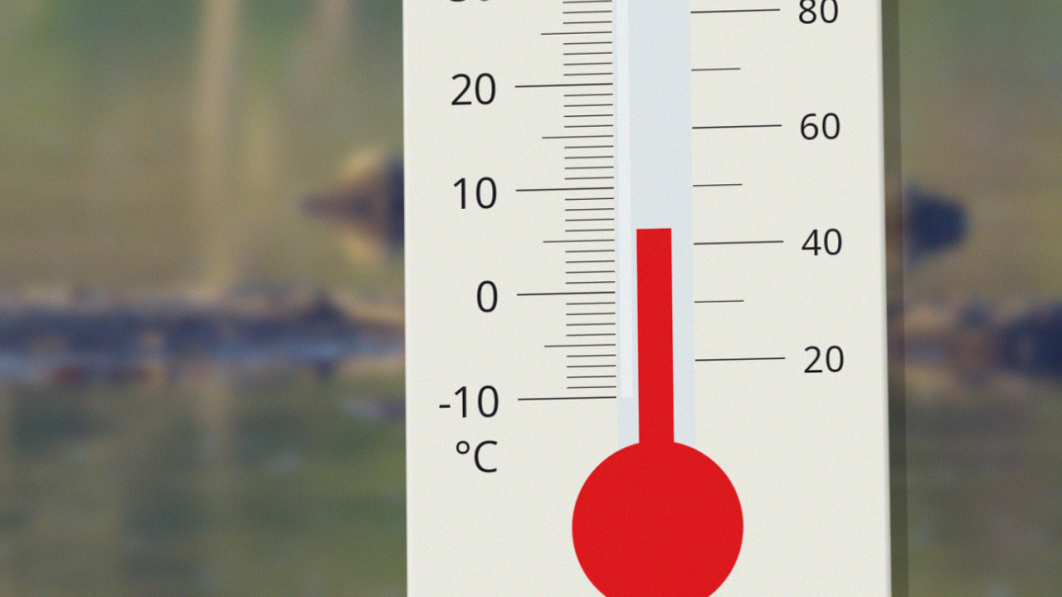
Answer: 6 °C
